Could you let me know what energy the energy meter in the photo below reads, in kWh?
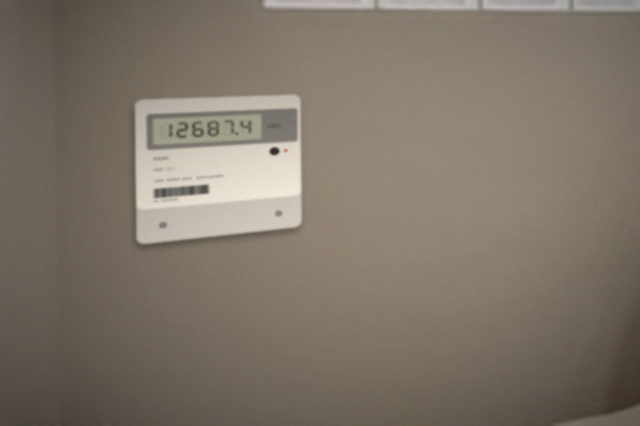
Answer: 12687.4 kWh
